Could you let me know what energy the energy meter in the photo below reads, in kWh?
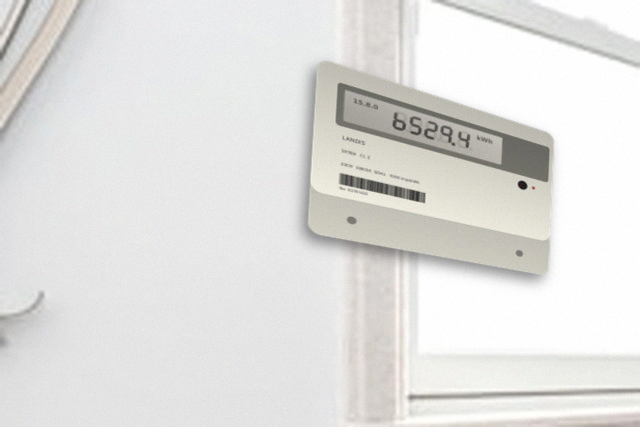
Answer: 6529.4 kWh
